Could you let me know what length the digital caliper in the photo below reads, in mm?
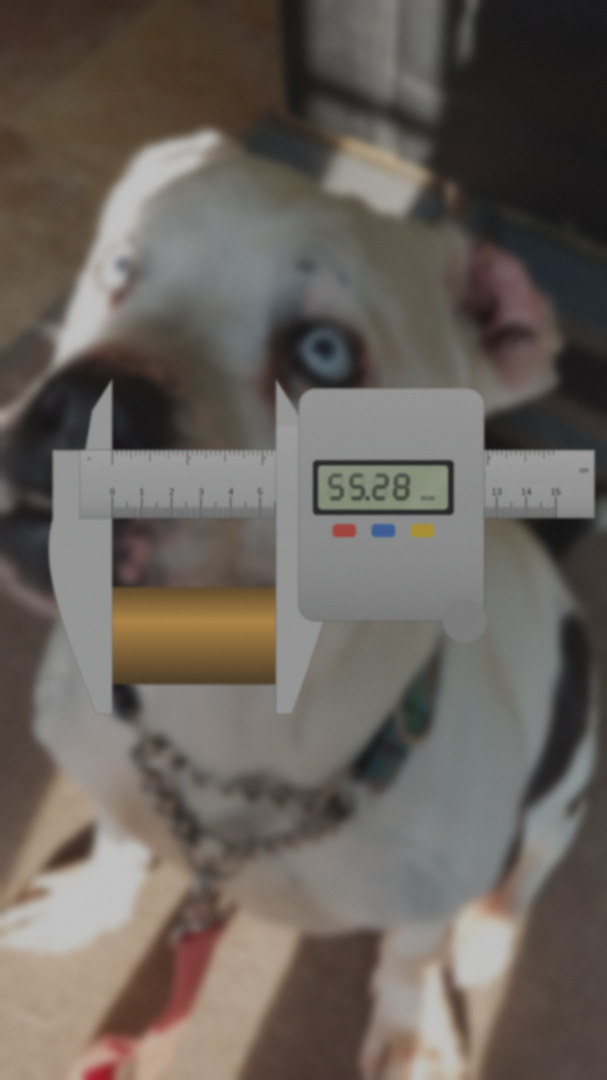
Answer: 55.28 mm
